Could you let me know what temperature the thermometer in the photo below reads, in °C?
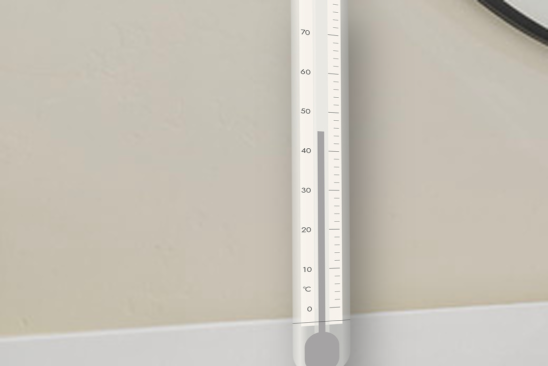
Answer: 45 °C
